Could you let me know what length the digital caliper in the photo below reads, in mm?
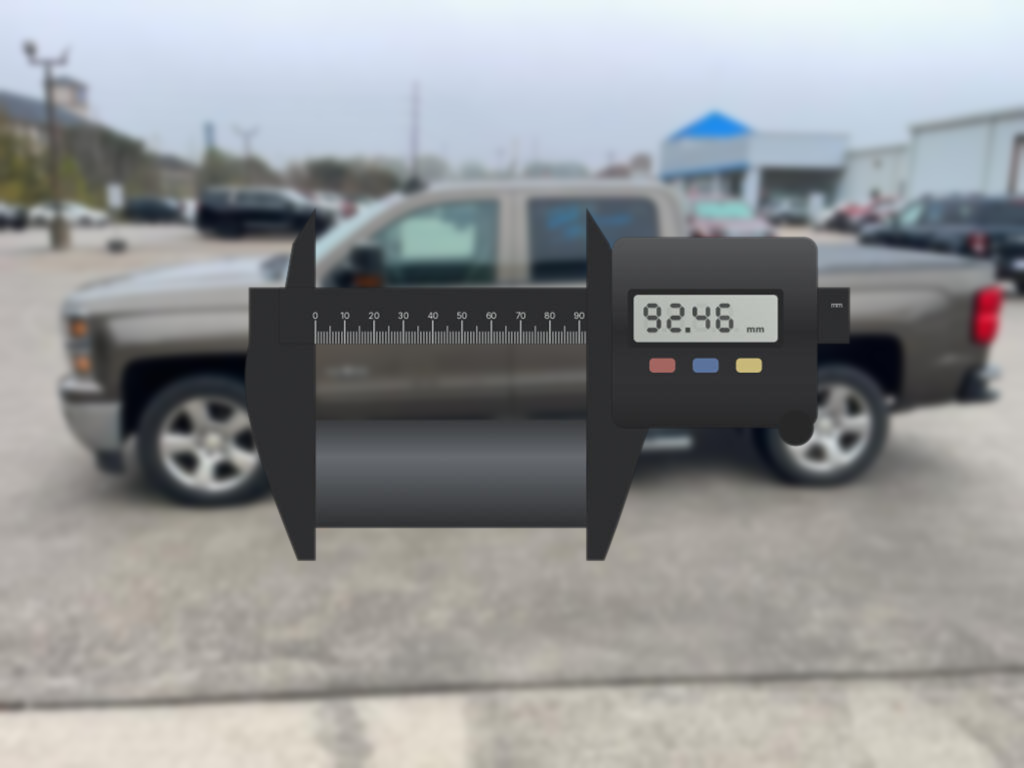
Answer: 92.46 mm
